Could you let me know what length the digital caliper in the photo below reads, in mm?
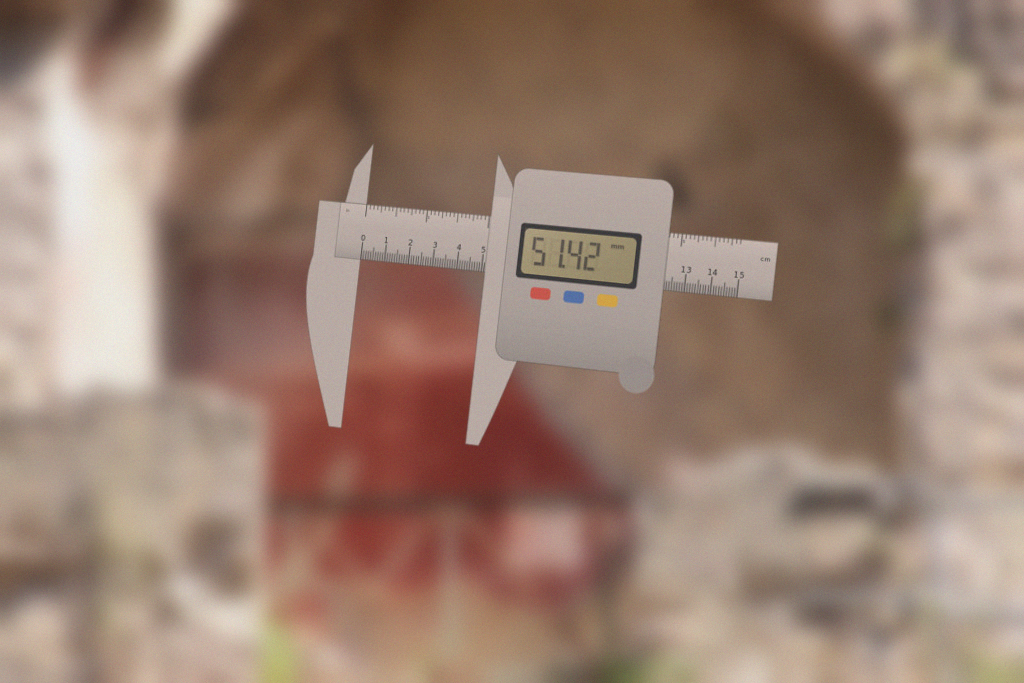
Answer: 51.42 mm
